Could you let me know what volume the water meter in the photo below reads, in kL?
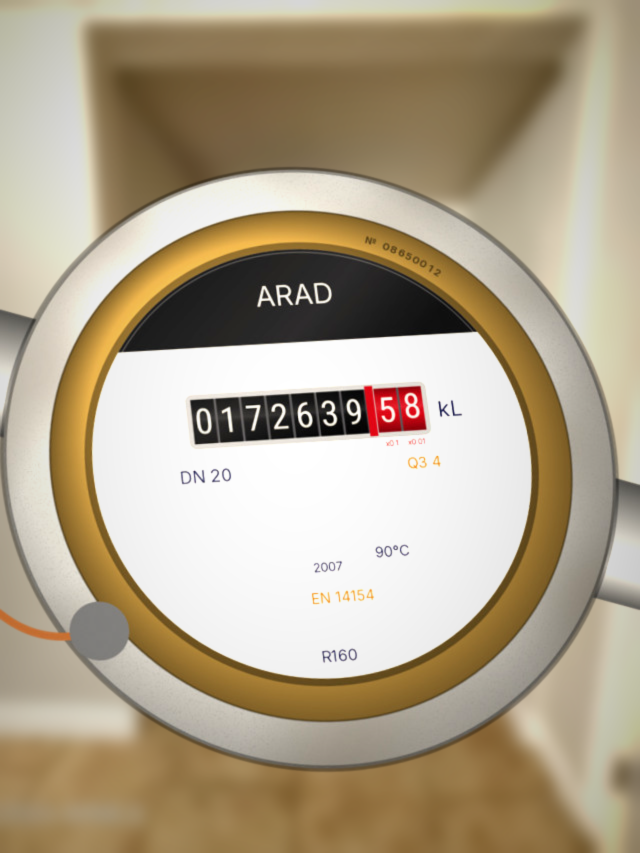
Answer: 172639.58 kL
